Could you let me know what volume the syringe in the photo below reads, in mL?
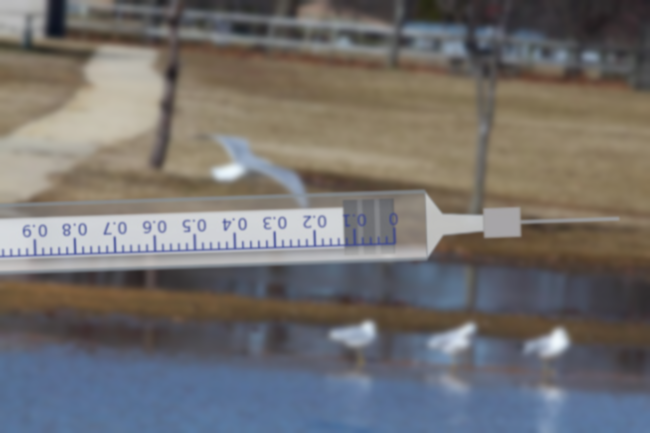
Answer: 0 mL
